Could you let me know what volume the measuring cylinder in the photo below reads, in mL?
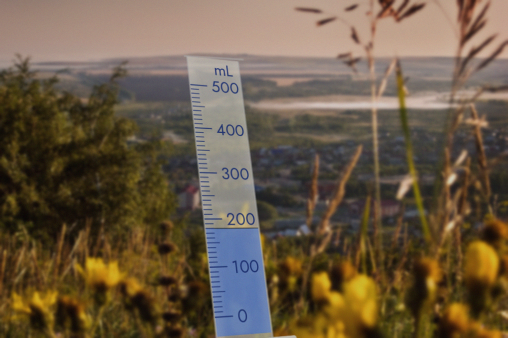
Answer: 180 mL
